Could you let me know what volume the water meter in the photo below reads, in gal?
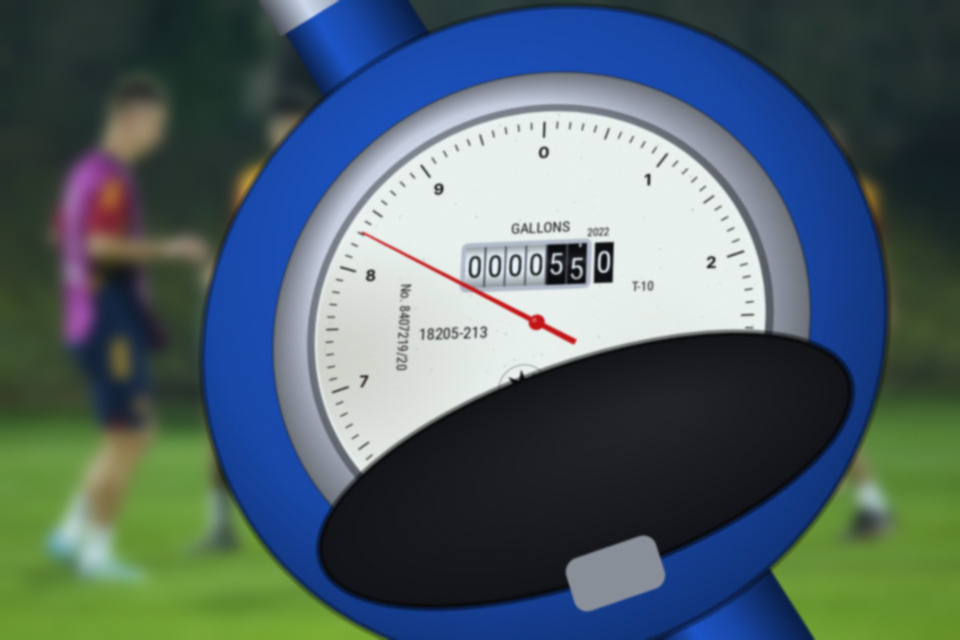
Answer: 548.3 gal
